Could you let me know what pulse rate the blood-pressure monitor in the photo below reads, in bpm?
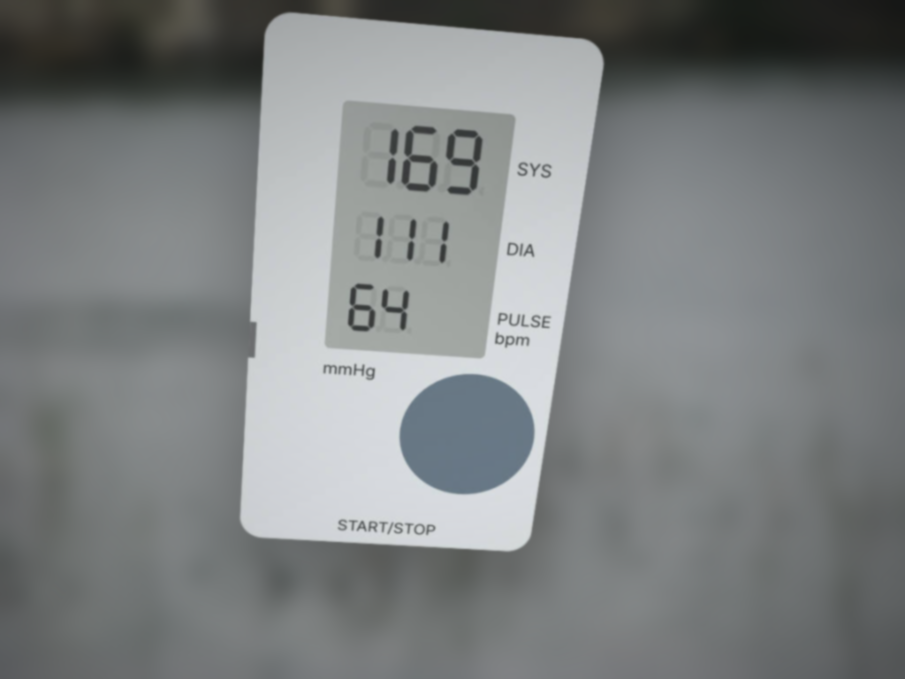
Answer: 64 bpm
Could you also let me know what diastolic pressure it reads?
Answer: 111 mmHg
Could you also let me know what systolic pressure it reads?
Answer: 169 mmHg
